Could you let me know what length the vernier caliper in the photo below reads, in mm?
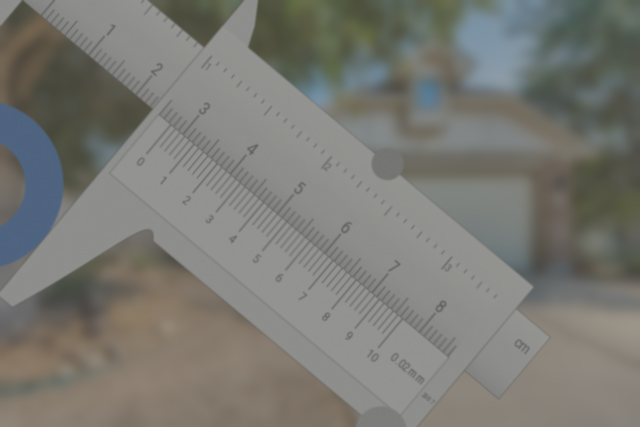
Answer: 27.5 mm
